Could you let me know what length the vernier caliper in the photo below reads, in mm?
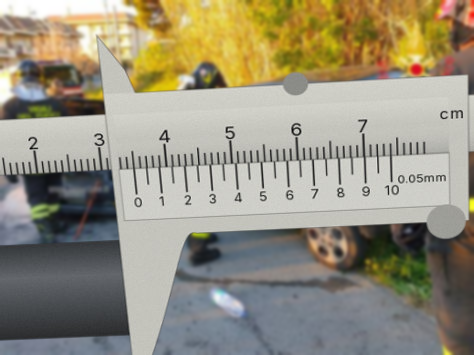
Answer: 35.0 mm
